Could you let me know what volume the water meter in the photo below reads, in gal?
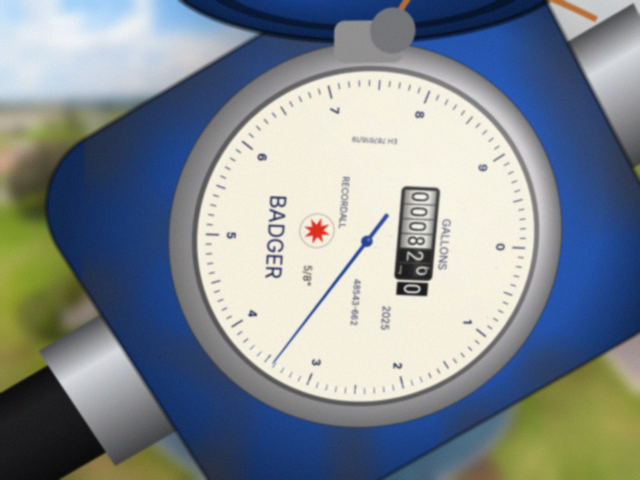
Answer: 8263.4 gal
